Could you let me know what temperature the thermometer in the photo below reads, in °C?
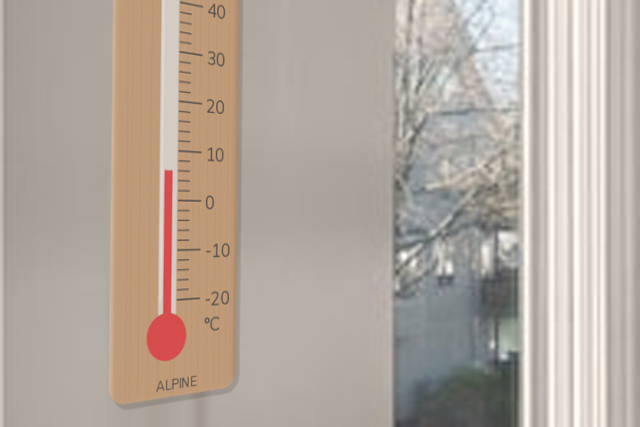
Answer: 6 °C
